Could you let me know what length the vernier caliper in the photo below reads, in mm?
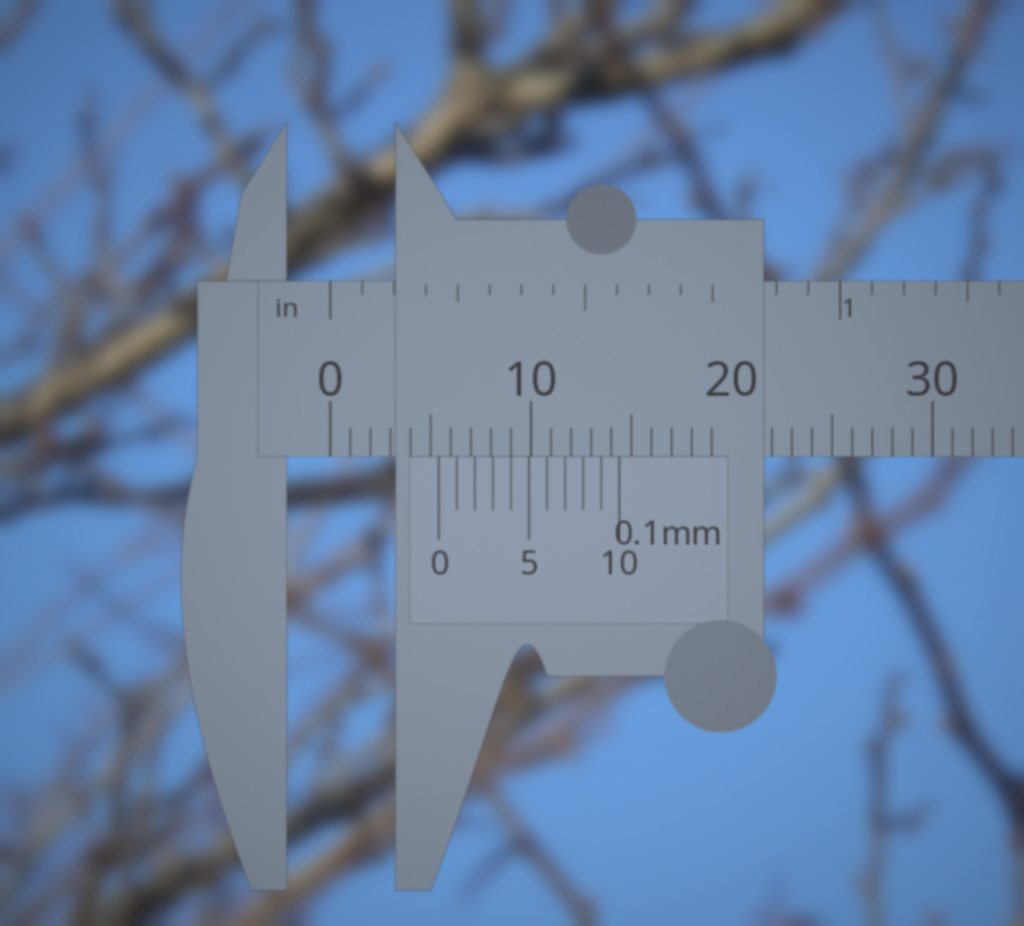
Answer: 5.4 mm
